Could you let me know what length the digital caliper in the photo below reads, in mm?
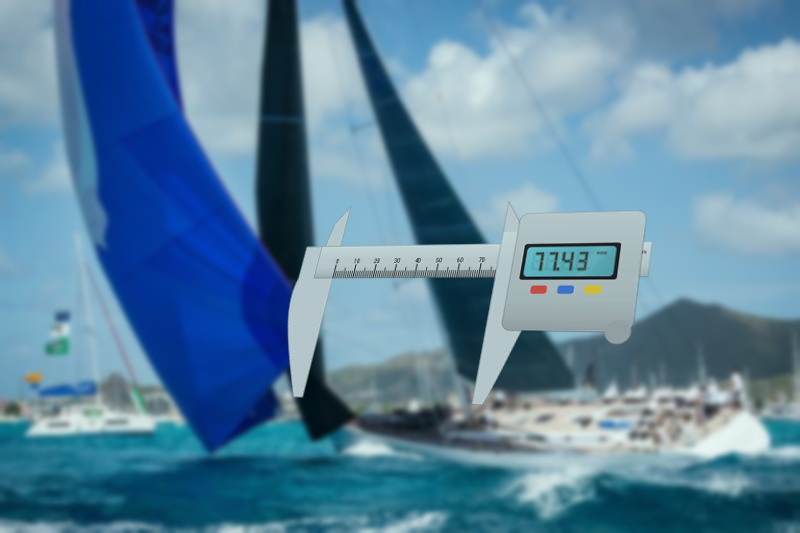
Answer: 77.43 mm
